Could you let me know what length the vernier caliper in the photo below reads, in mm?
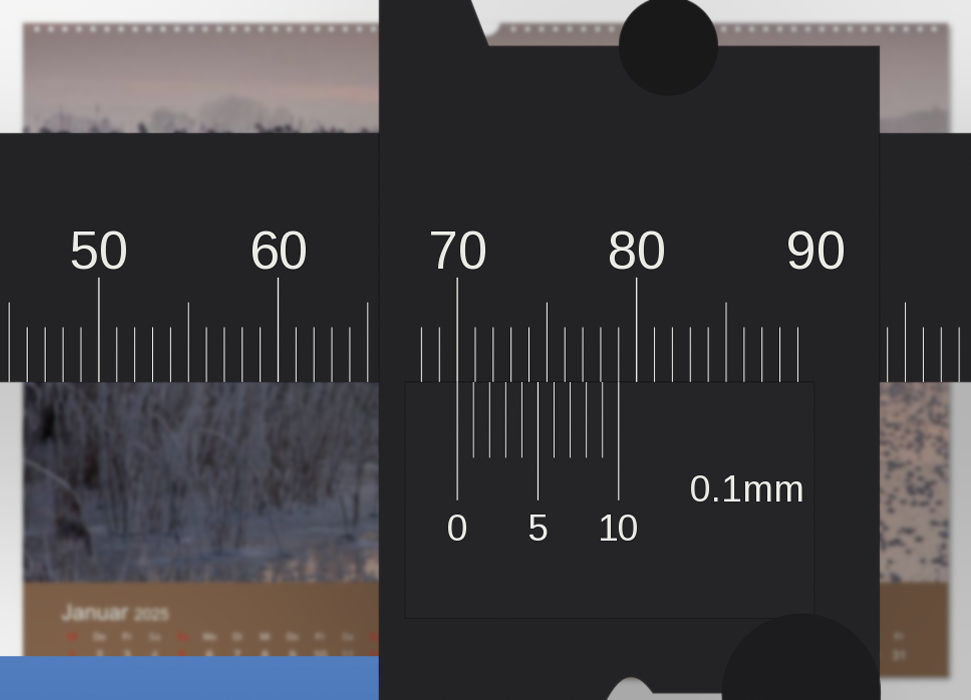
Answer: 70.0 mm
